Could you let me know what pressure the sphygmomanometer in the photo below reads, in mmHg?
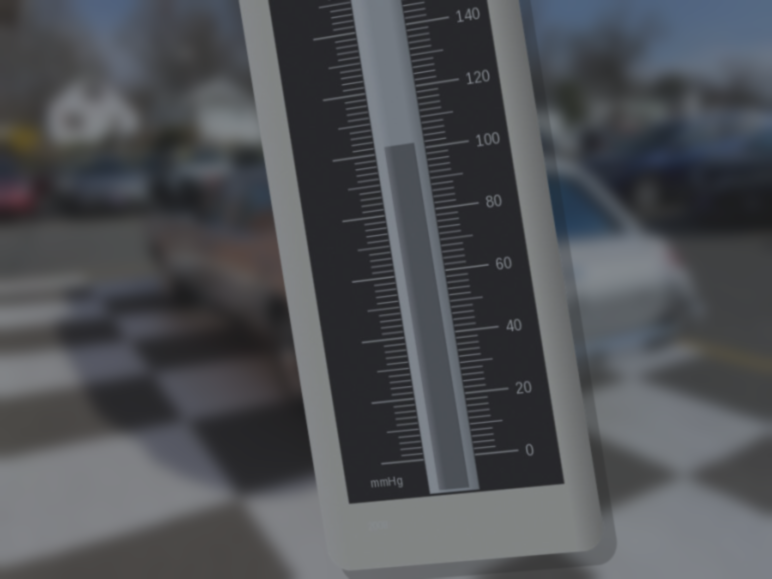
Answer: 102 mmHg
